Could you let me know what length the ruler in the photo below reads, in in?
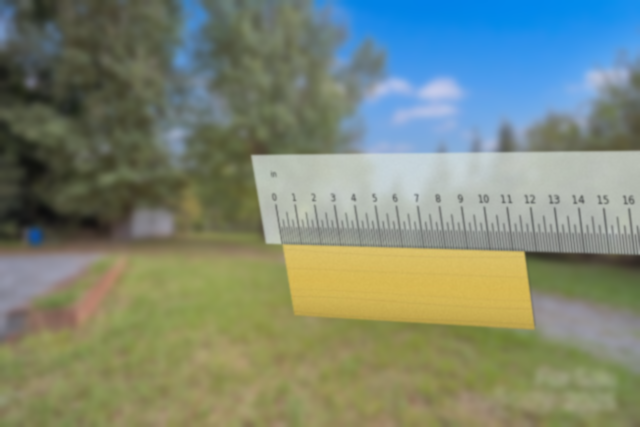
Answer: 11.5 in
